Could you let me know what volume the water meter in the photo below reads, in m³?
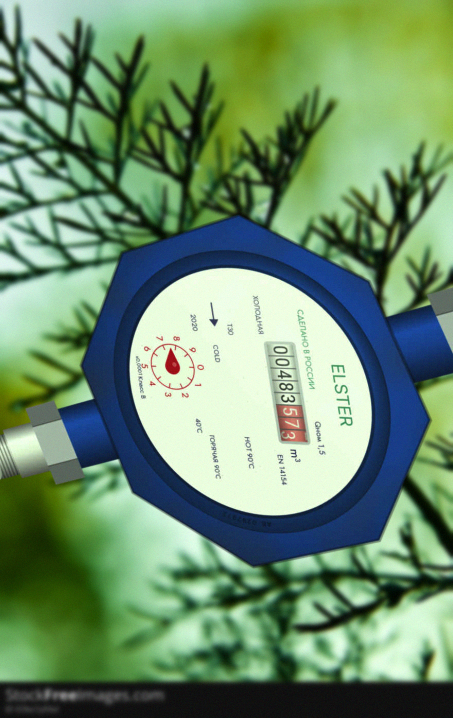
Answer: 483.5727 m³
